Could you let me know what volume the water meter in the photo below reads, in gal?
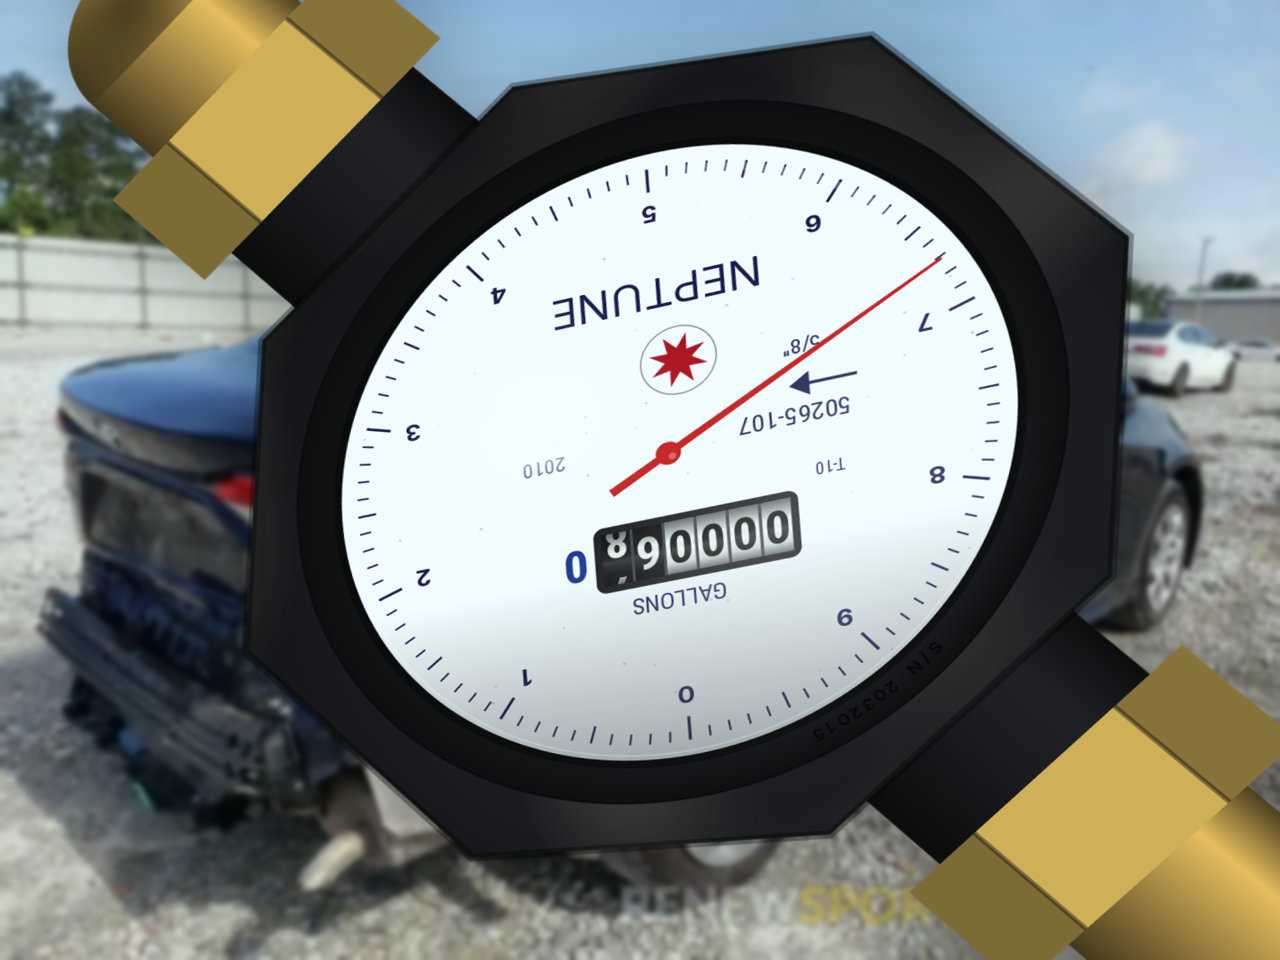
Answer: 676.7 gal
